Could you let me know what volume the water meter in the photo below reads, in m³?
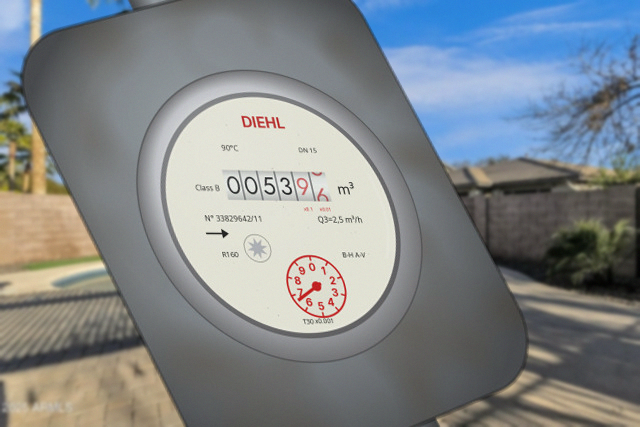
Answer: 53.956 m³
